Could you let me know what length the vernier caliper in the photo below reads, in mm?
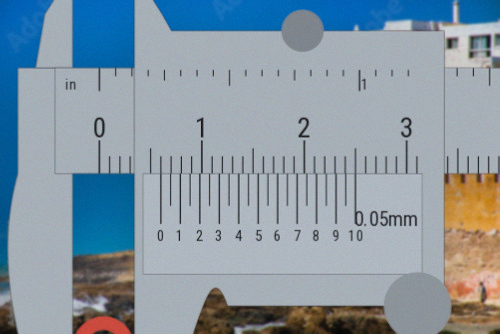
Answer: 6.0 mm
